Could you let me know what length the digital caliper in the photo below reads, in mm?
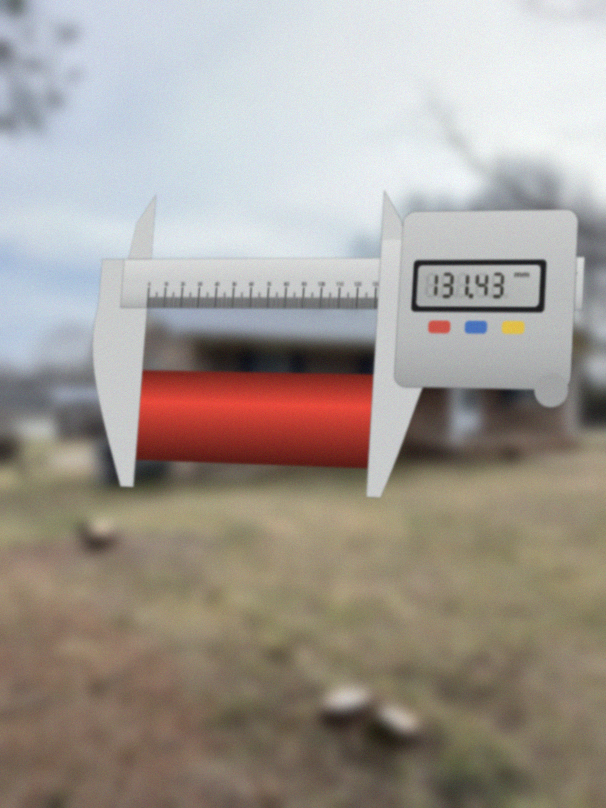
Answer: 131.43 mm
